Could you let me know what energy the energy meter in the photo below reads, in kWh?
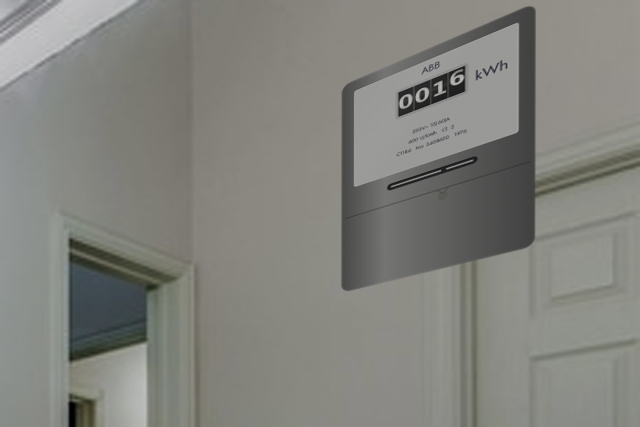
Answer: 16 kWh
